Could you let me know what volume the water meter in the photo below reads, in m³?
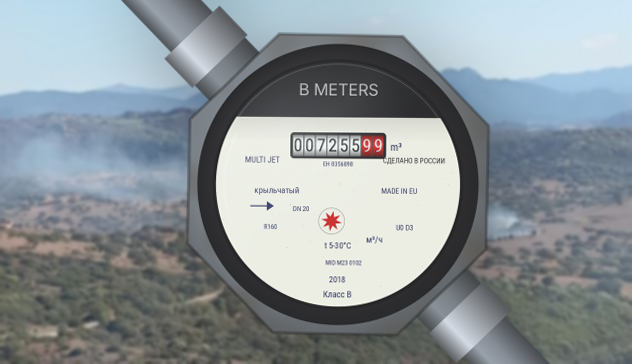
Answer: 7255.99 m³
